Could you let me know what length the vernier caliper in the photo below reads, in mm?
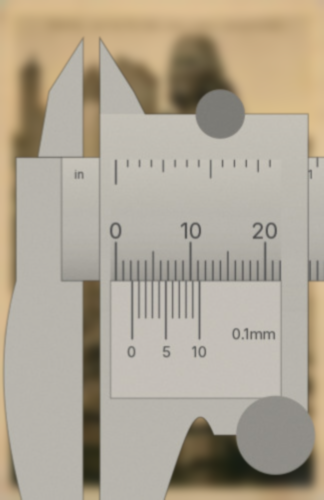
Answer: 2.2 mm
